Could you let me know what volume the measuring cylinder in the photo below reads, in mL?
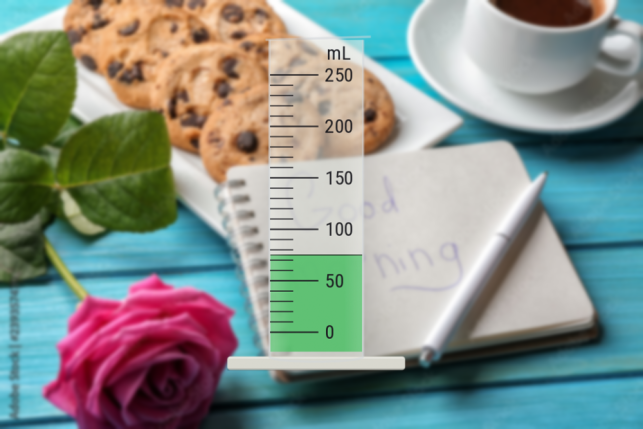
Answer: 75 mL
